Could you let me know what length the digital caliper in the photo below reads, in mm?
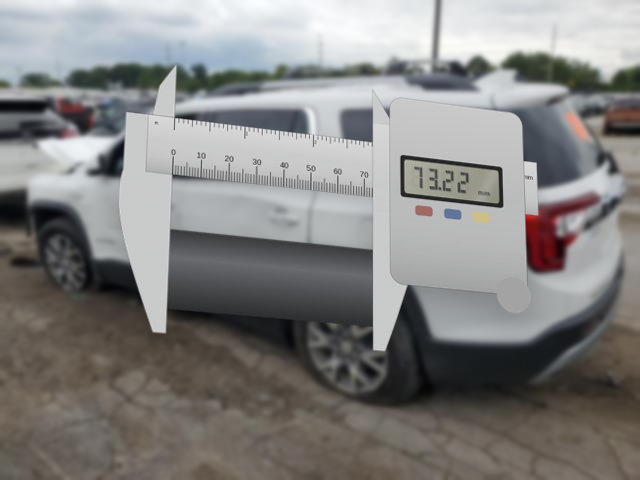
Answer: 73.22 mm
